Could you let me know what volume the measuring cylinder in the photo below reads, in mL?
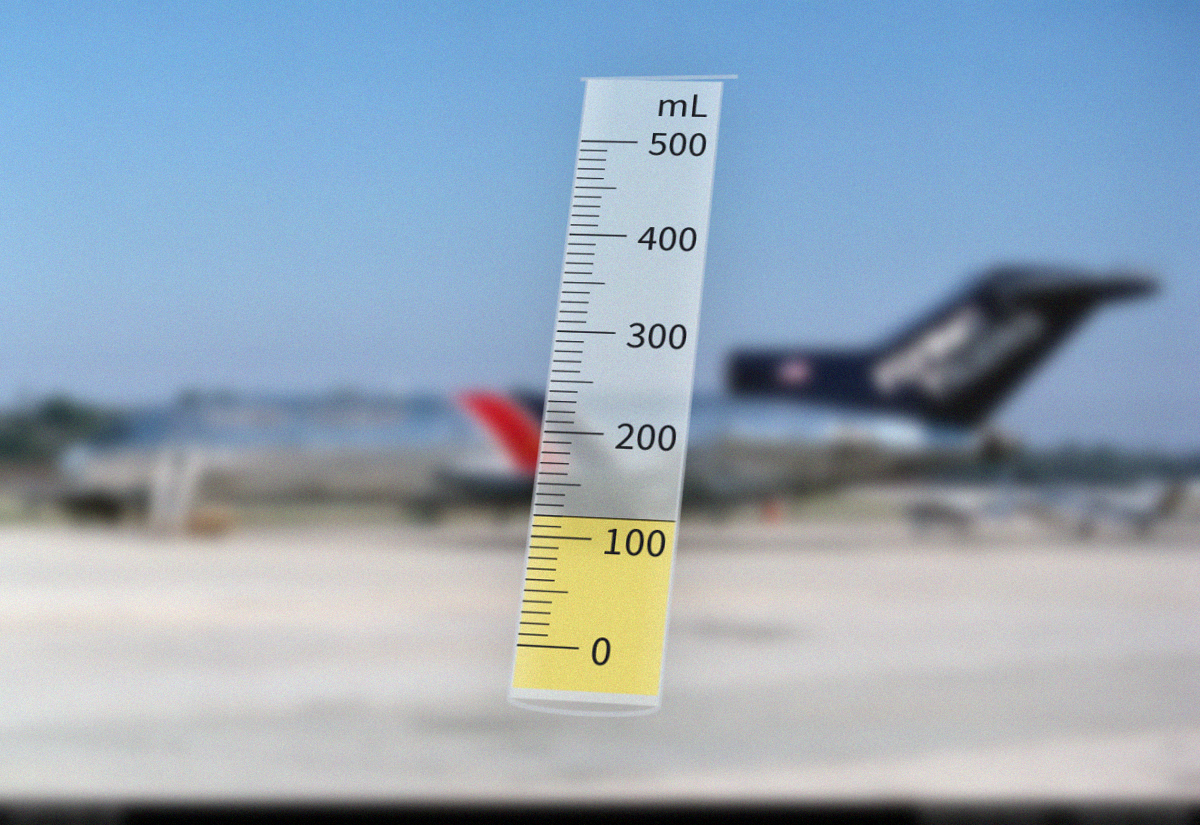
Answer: 120 mL
